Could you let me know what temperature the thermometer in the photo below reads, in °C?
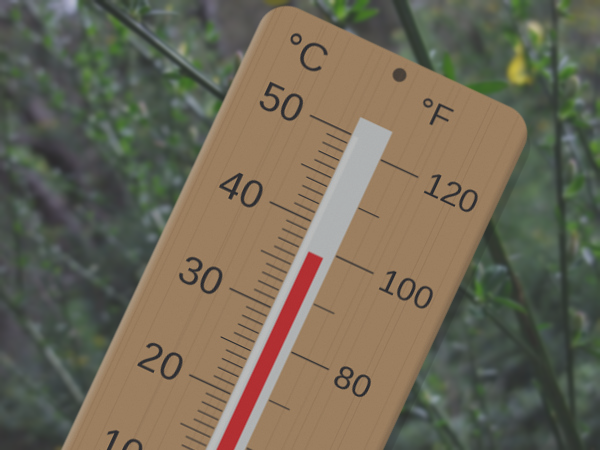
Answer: 37 °C
